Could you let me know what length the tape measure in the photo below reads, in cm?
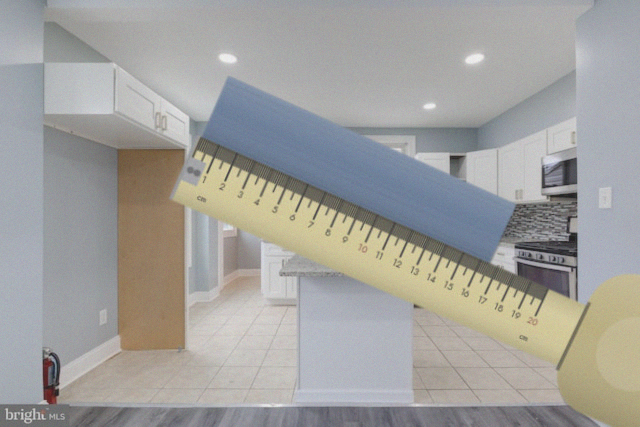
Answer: 16.5 cm
